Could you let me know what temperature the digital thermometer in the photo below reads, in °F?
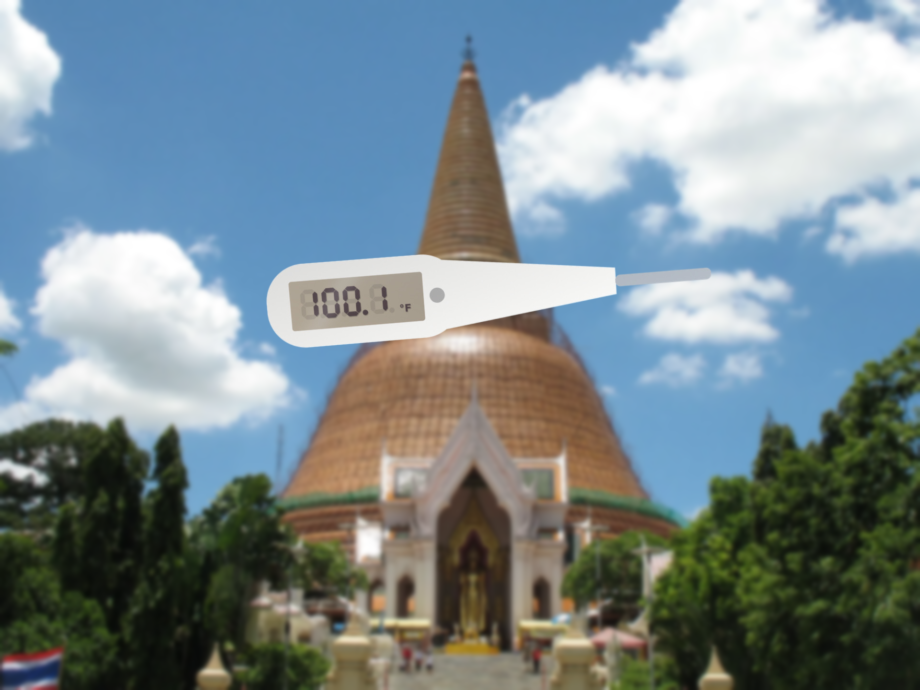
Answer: 100.1 °F
